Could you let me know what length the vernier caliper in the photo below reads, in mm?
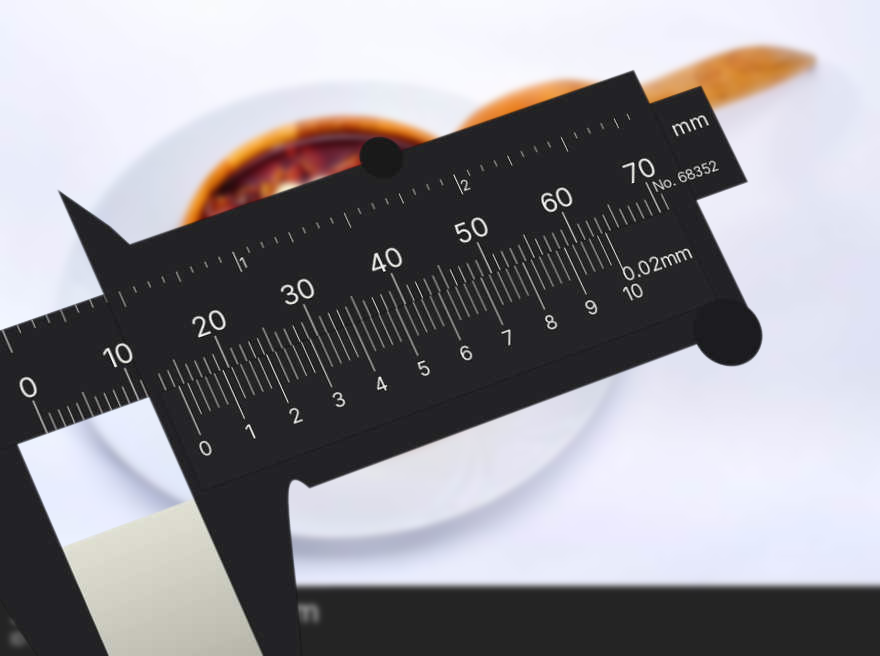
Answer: 14.4 mm
